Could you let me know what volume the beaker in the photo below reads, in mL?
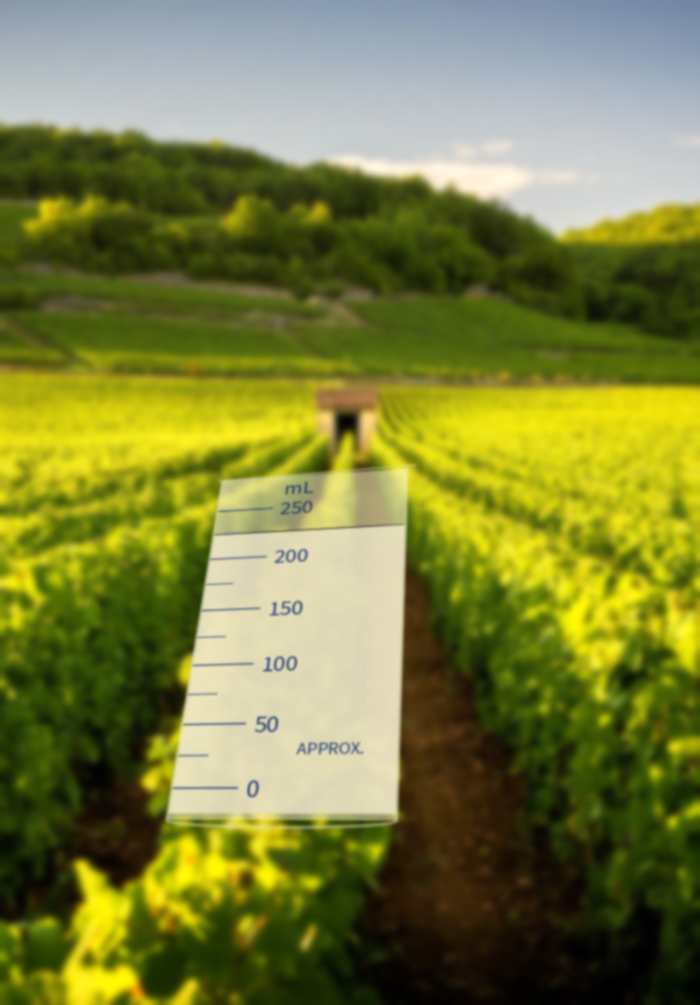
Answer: 225 mL
